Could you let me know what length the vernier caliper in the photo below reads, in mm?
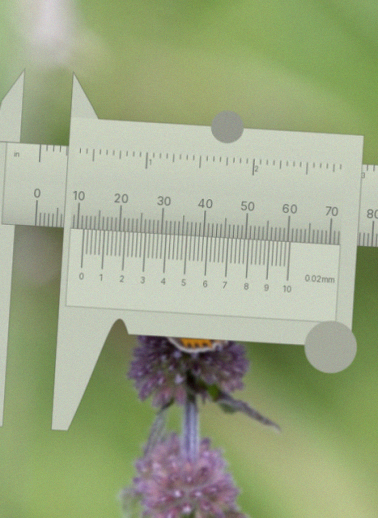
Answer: 11.5 mm
